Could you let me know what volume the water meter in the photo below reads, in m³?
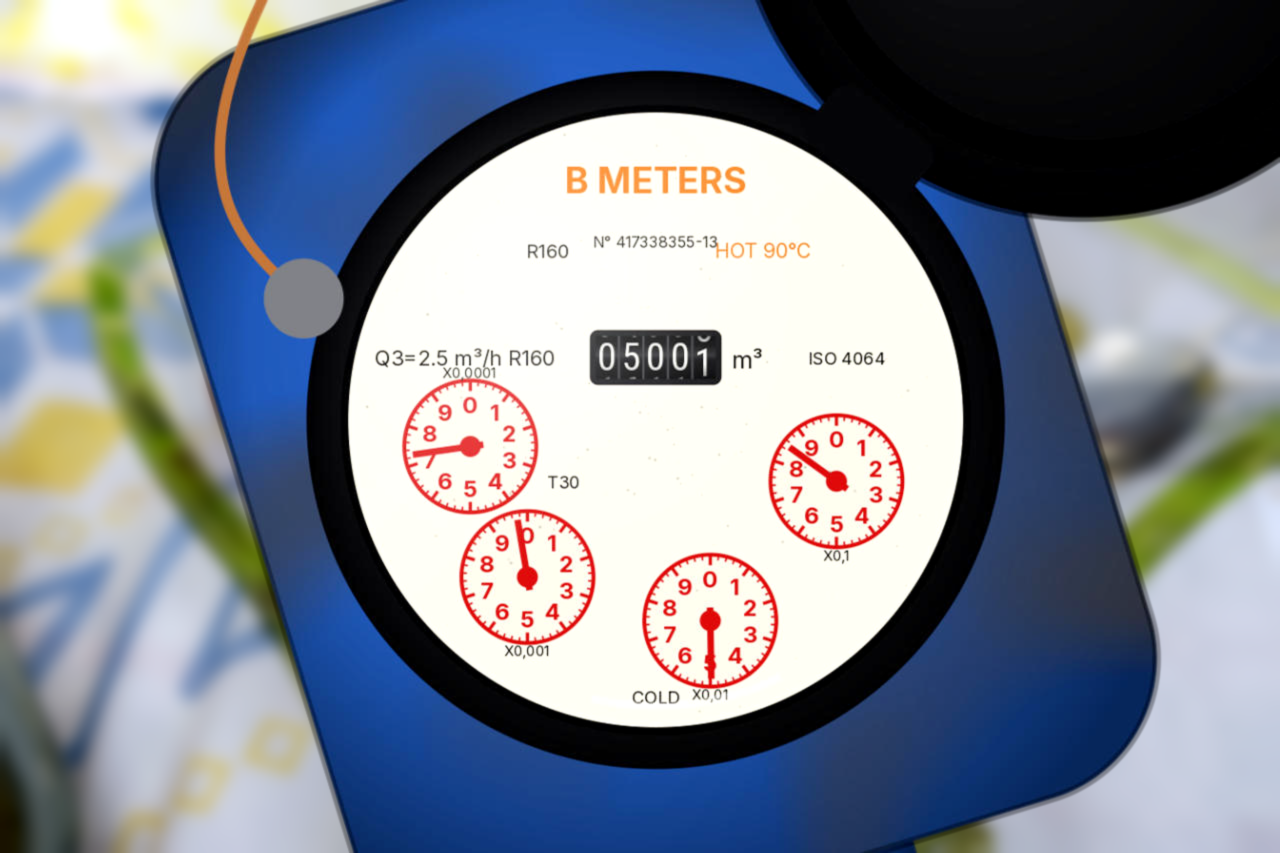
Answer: 5000.8497 m³
